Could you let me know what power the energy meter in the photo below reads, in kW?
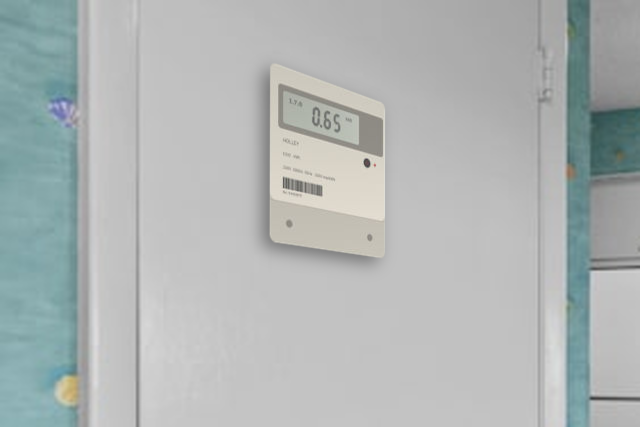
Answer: 0.65 kW
